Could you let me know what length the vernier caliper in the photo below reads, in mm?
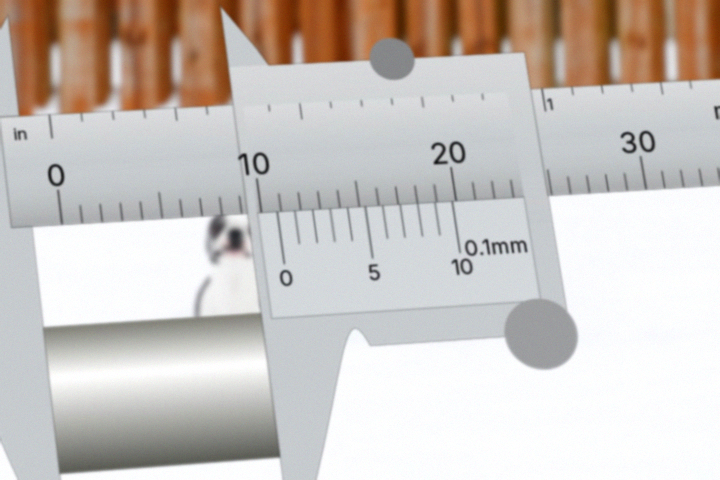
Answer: 10.8 mm
